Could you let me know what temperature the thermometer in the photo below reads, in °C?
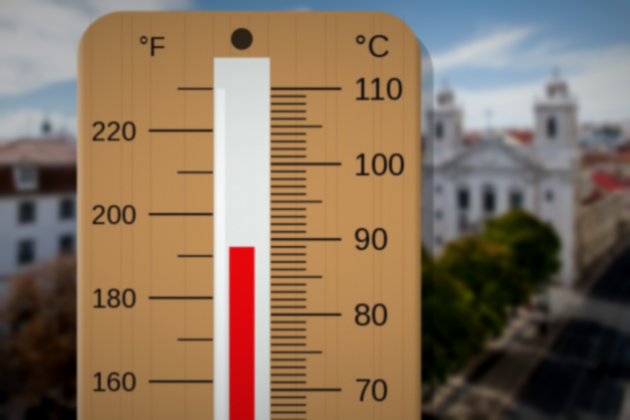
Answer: 89 °C
